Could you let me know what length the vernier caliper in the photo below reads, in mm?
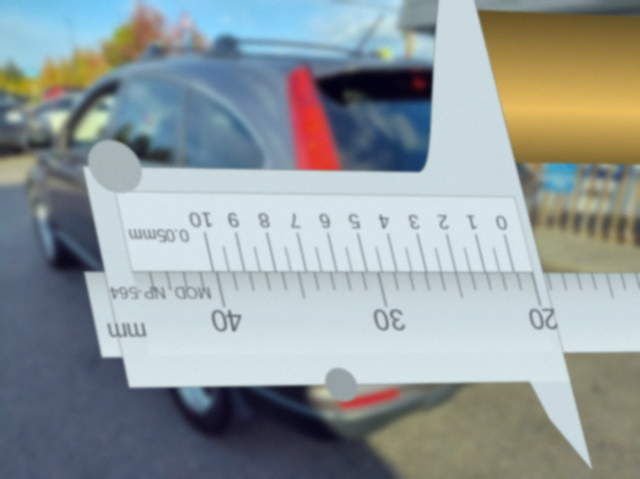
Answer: 21.2 mm
